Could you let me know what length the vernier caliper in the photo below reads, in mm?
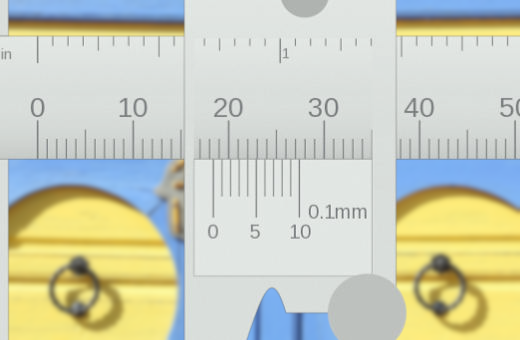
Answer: 18.4 mm
